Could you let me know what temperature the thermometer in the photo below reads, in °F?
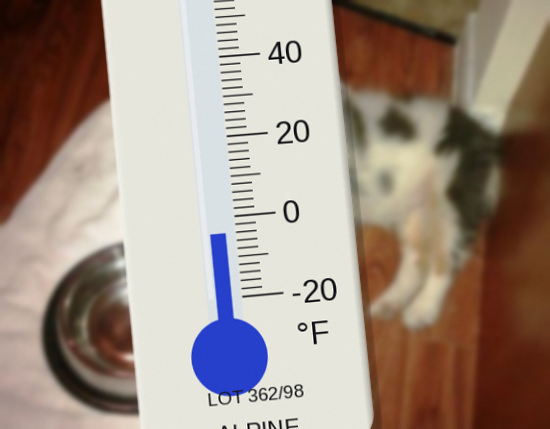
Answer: -4 °F
